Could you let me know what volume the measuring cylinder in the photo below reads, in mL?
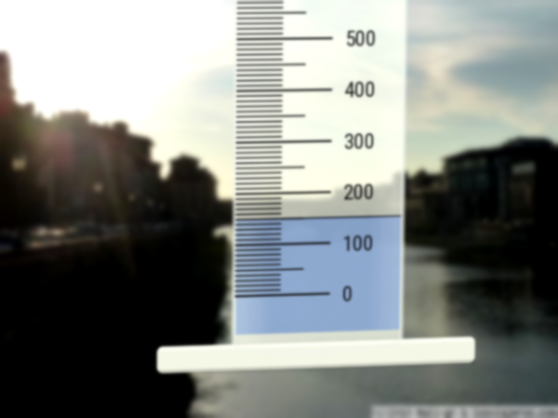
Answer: 150 mL
